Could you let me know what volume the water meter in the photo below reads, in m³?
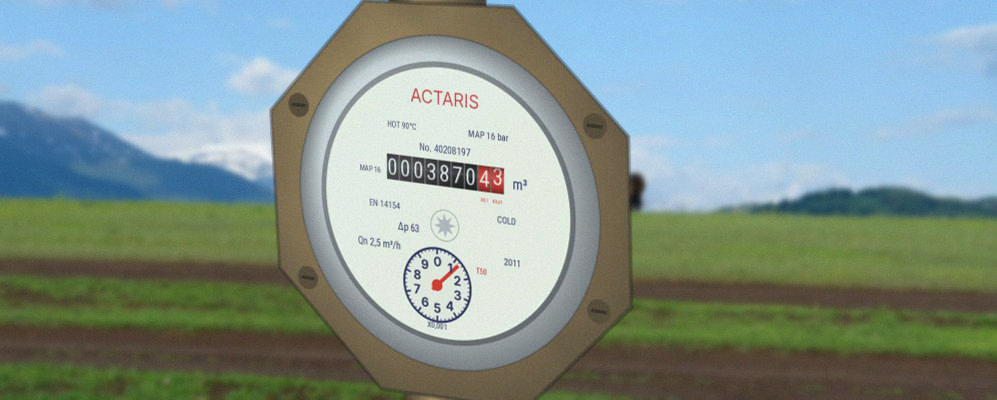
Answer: 3870.431 m³
